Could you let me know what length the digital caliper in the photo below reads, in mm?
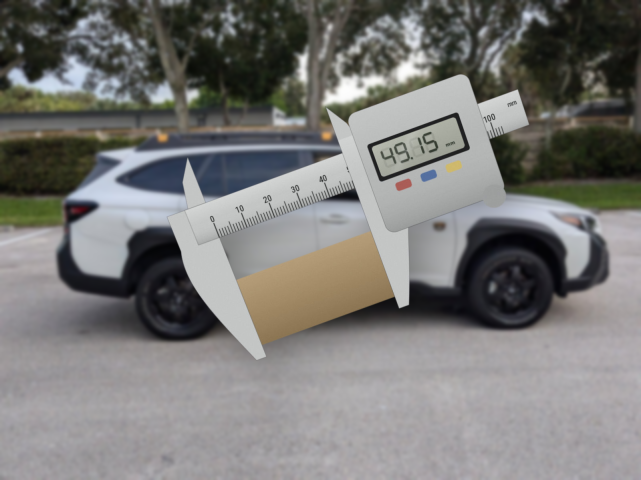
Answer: 49.15 mm
